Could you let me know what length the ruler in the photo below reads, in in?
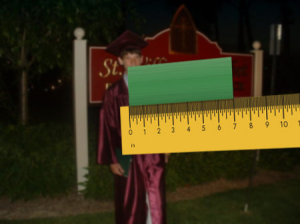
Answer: 7 in
